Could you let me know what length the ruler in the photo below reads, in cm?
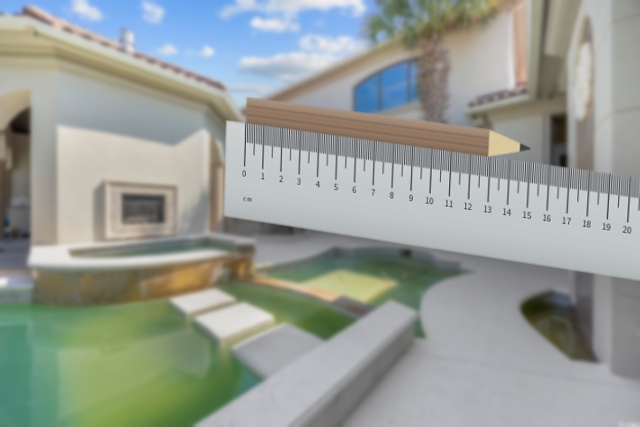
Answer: 15 cm
